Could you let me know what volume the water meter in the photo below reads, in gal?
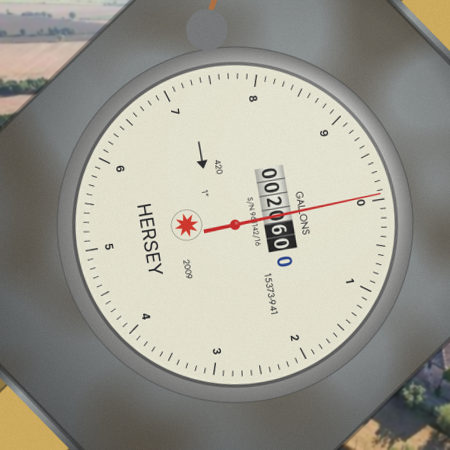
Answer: 20599.9 gal
